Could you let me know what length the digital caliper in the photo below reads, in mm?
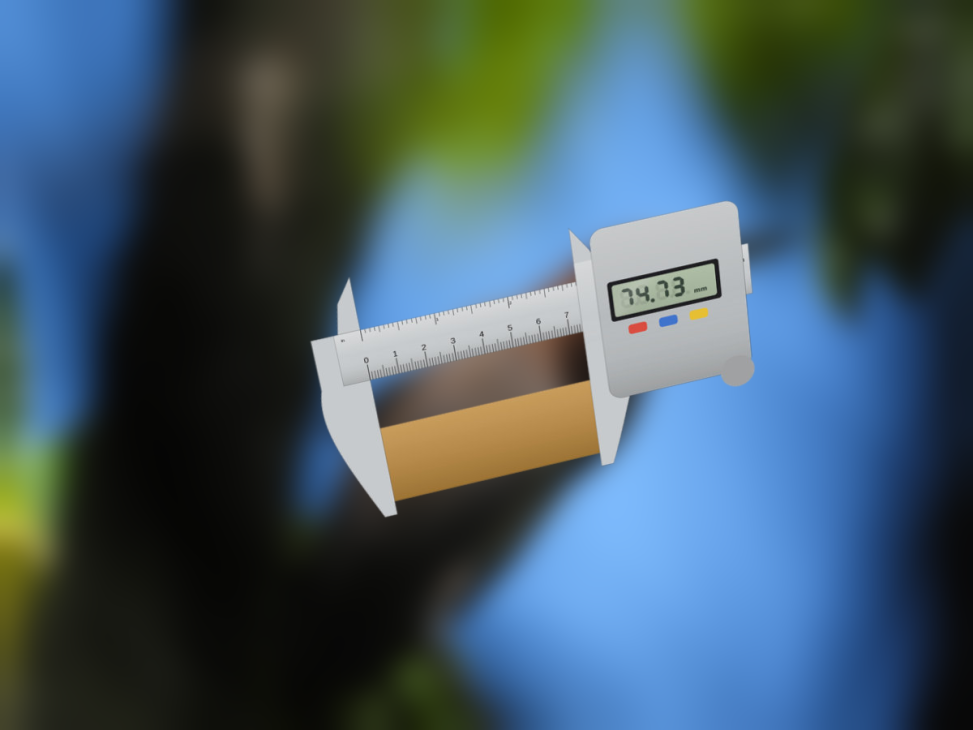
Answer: 74.73 mm
